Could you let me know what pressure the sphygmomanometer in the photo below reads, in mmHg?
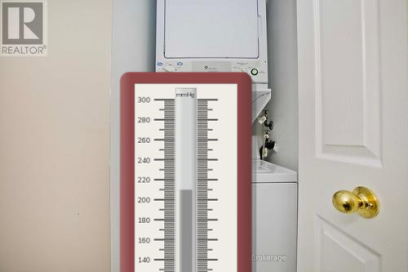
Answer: 210 mmHg
